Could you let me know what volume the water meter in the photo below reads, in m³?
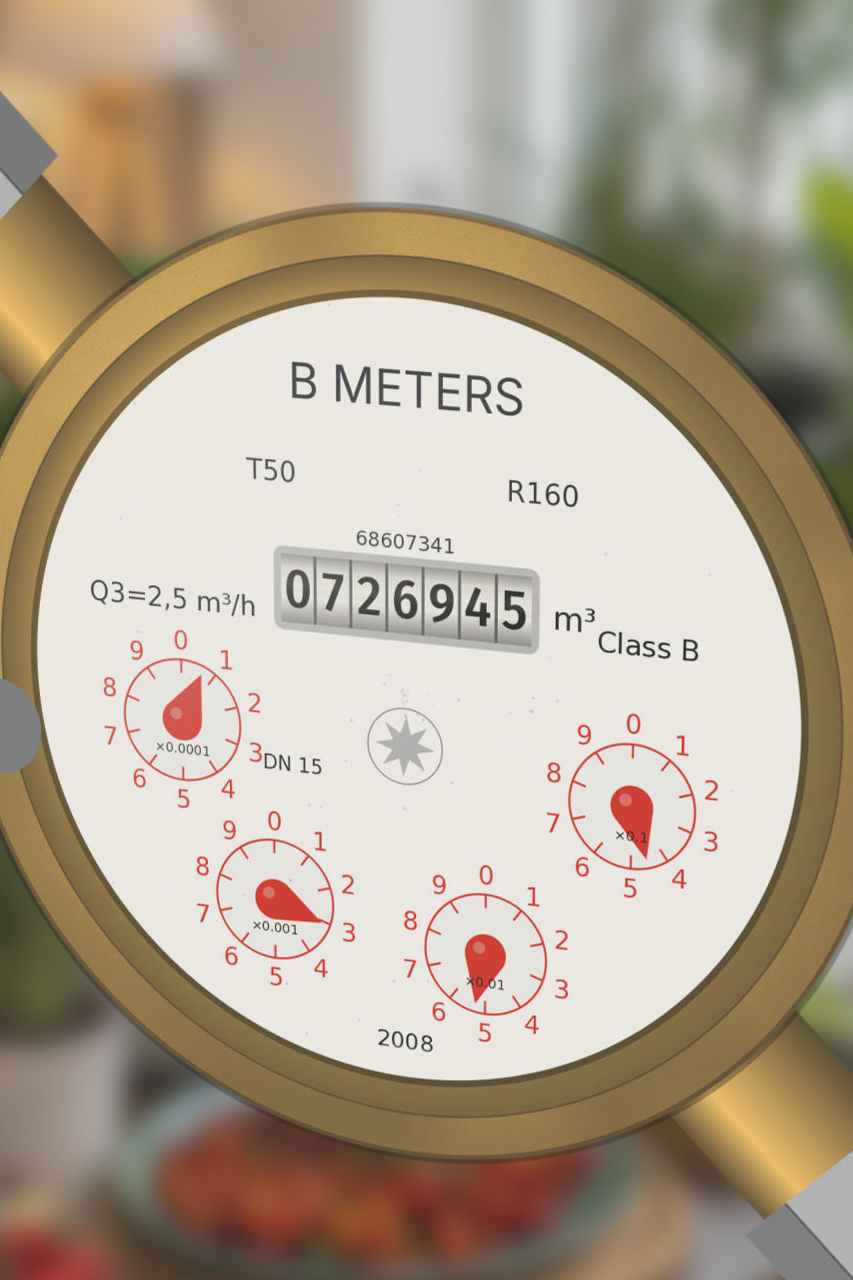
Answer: 726945.4530 m³
